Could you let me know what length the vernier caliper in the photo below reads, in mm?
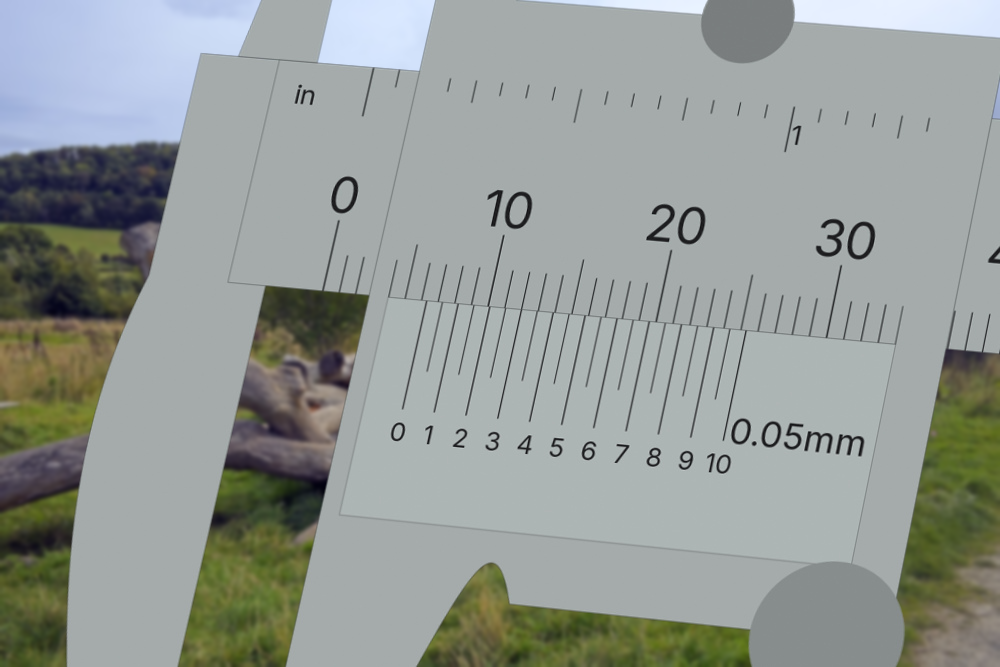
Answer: 6.3 mm
